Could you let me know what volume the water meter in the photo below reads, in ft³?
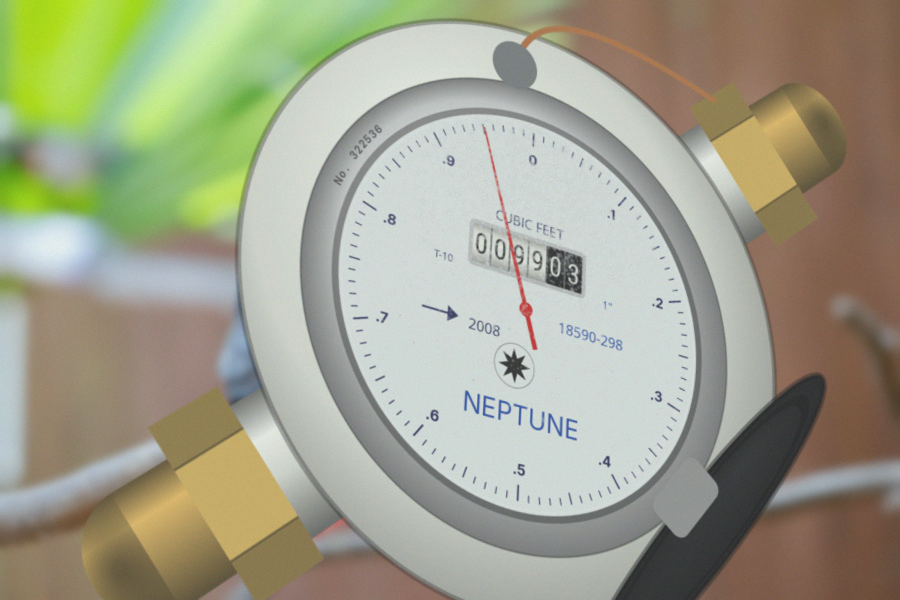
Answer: 9902.95 ft³
